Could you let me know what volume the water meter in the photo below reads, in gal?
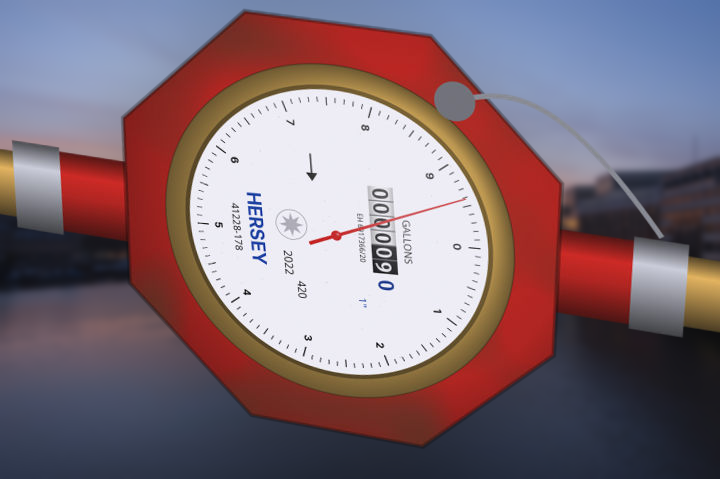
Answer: 89.4 gal
